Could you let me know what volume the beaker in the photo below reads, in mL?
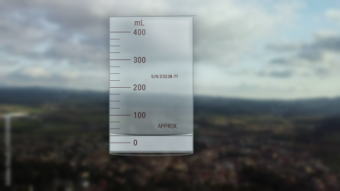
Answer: 25 mL
